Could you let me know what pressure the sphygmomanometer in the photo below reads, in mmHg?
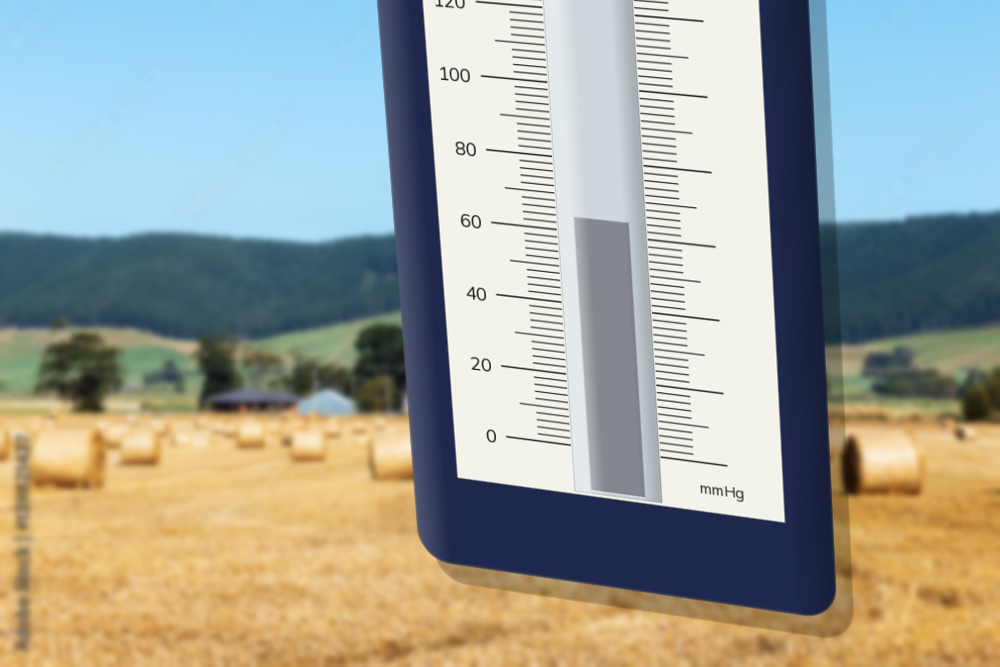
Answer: 64 mmHg
